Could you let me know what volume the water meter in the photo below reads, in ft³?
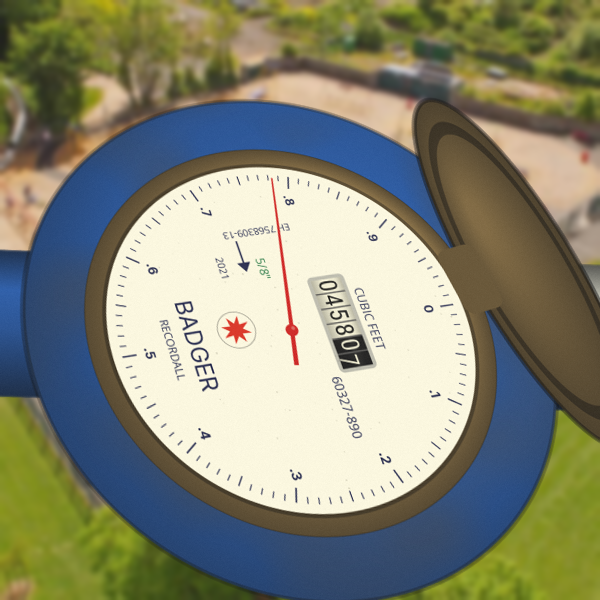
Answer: 45806.78 ft³
